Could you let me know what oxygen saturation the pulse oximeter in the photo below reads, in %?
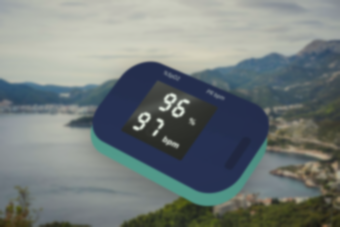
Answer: 96 %
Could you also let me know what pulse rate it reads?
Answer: 97 bpm
